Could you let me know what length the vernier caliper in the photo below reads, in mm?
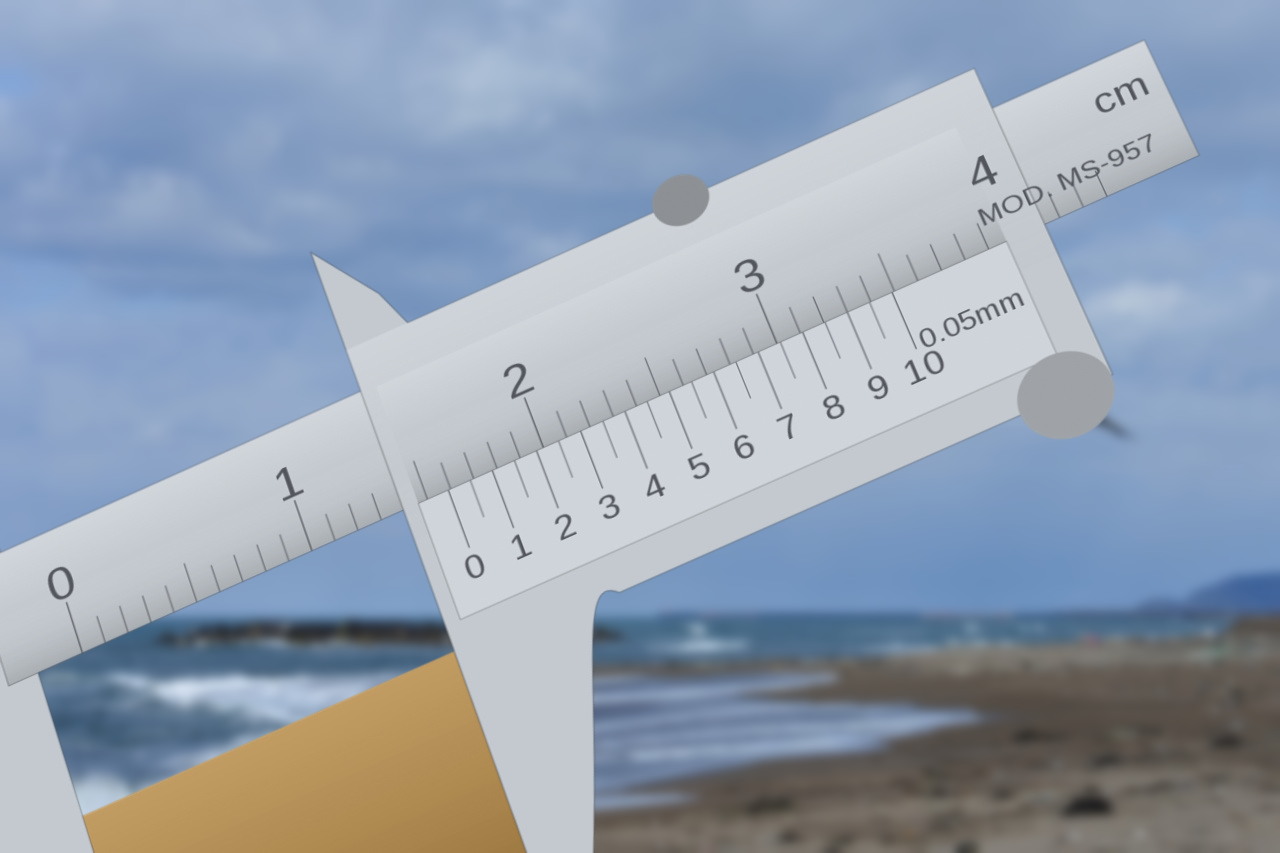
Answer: 15.90 mm
